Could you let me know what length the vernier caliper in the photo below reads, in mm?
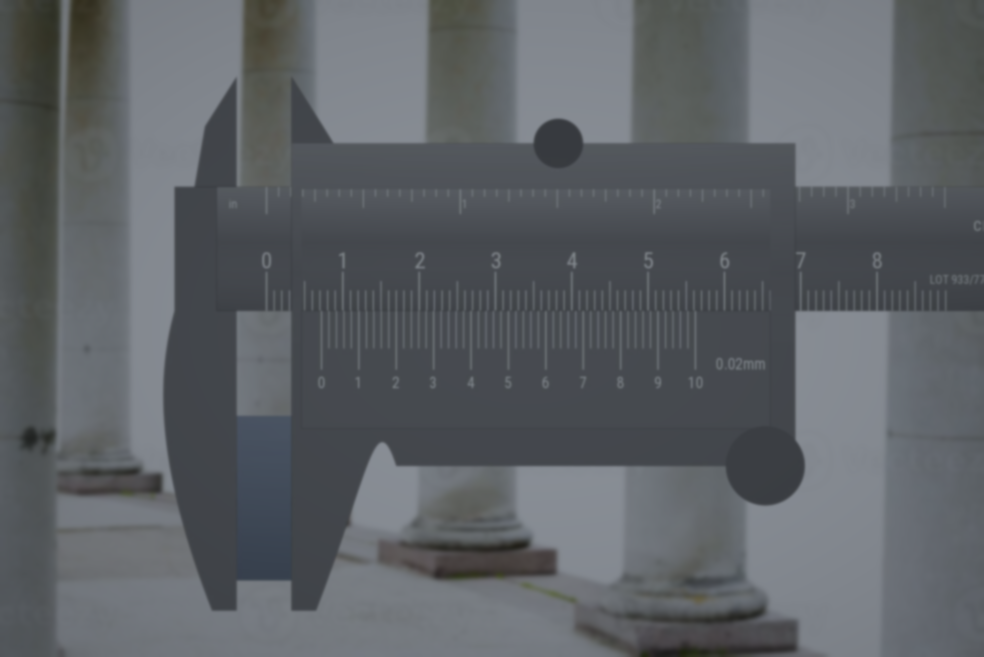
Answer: 7.2 mm
